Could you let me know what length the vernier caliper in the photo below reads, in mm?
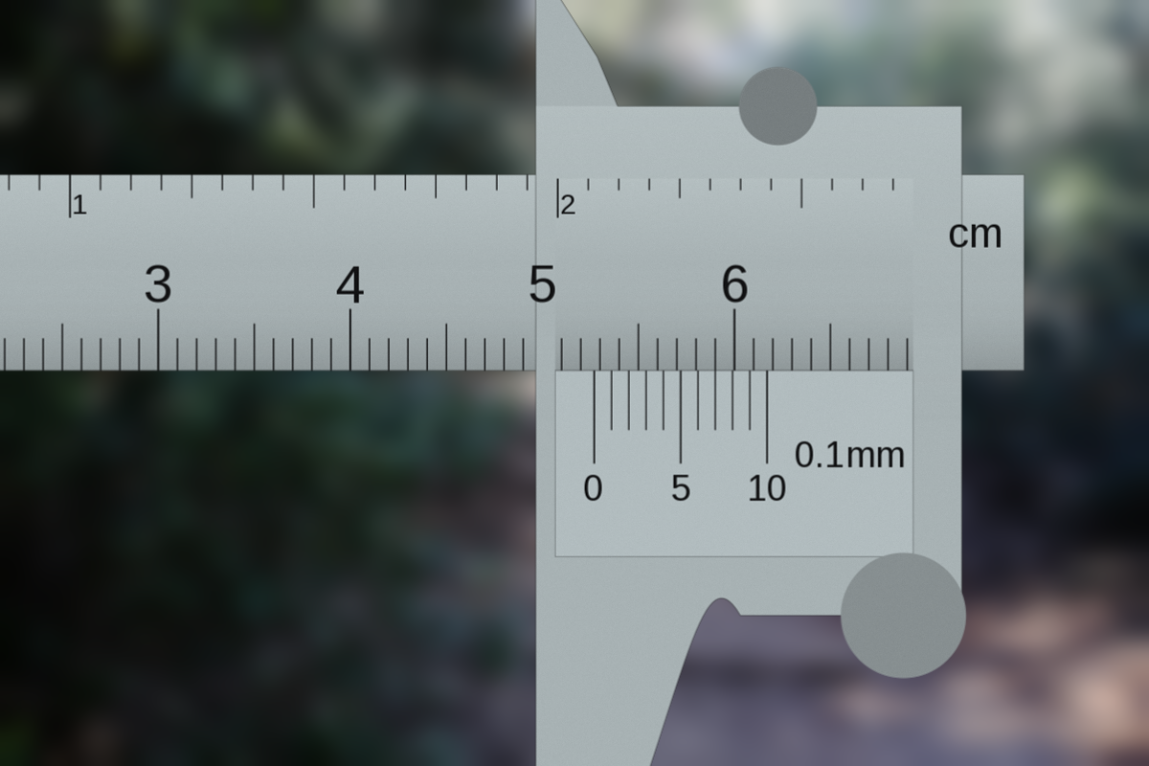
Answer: 52.7 mm
